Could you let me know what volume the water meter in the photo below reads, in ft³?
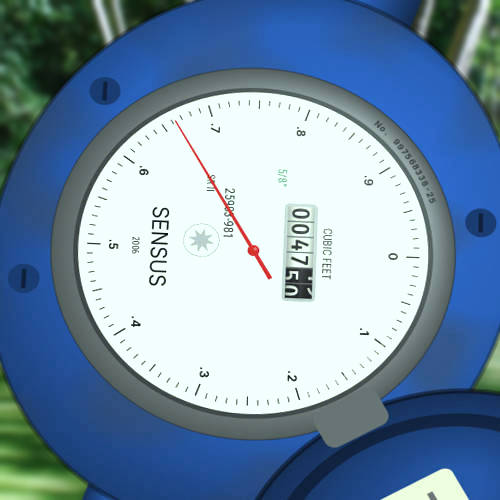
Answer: 4749.66 ft³
